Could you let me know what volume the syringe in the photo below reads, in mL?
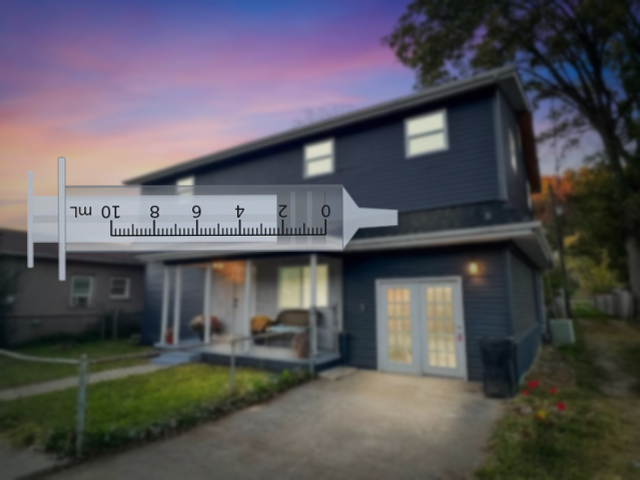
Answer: 0 mL
